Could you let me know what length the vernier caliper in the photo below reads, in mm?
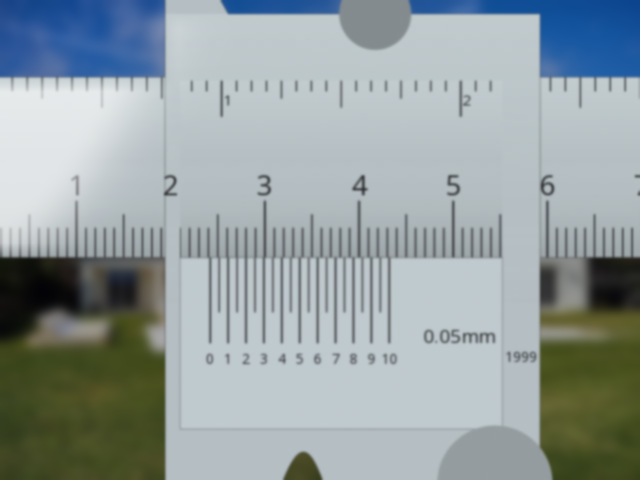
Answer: 24.2 mm
